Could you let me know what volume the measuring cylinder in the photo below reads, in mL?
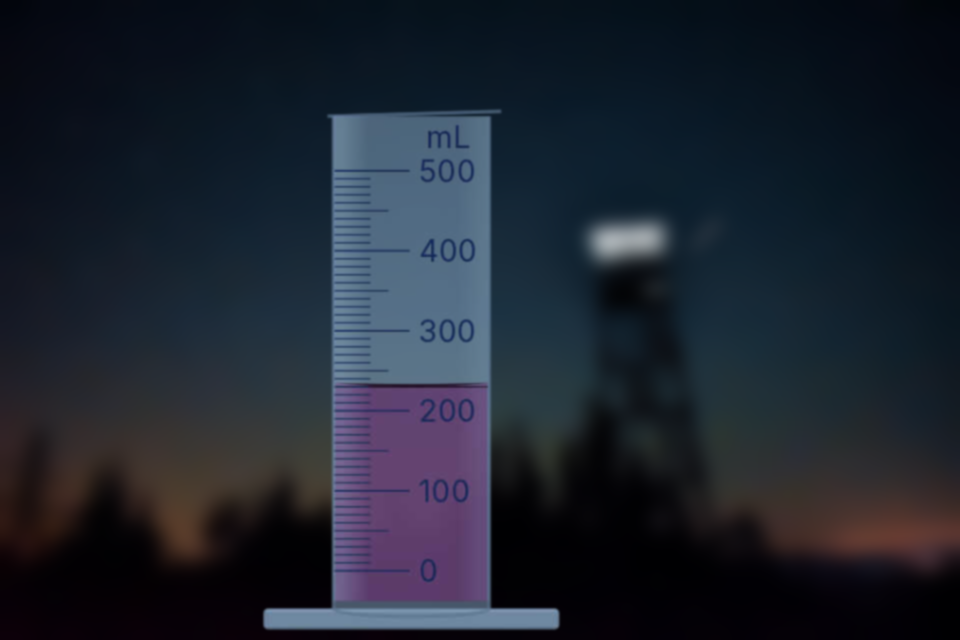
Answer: 230 mL
